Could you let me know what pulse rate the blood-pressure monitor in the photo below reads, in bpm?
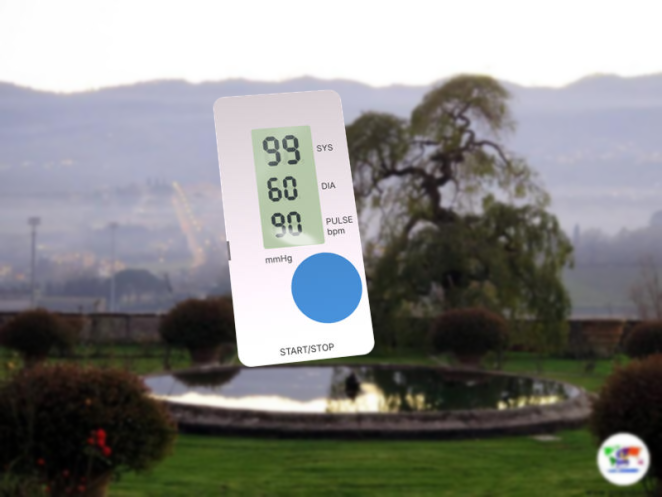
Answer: 90 bpm
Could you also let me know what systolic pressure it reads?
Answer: 99 mmHg
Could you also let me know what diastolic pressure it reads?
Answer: 60 mmHg
